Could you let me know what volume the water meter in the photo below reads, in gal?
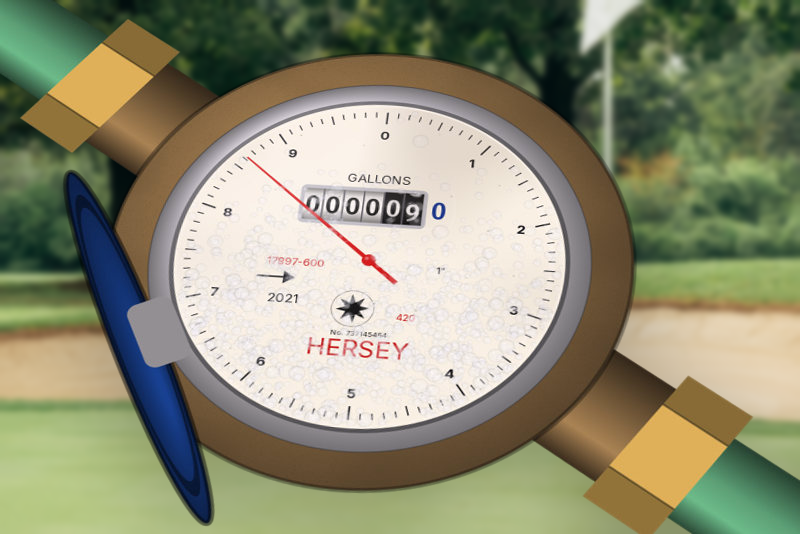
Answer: 88.6 gal
